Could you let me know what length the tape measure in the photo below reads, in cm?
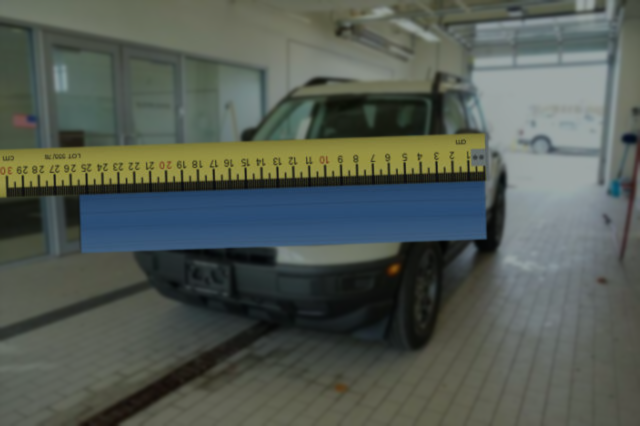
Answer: 25.5 cm
